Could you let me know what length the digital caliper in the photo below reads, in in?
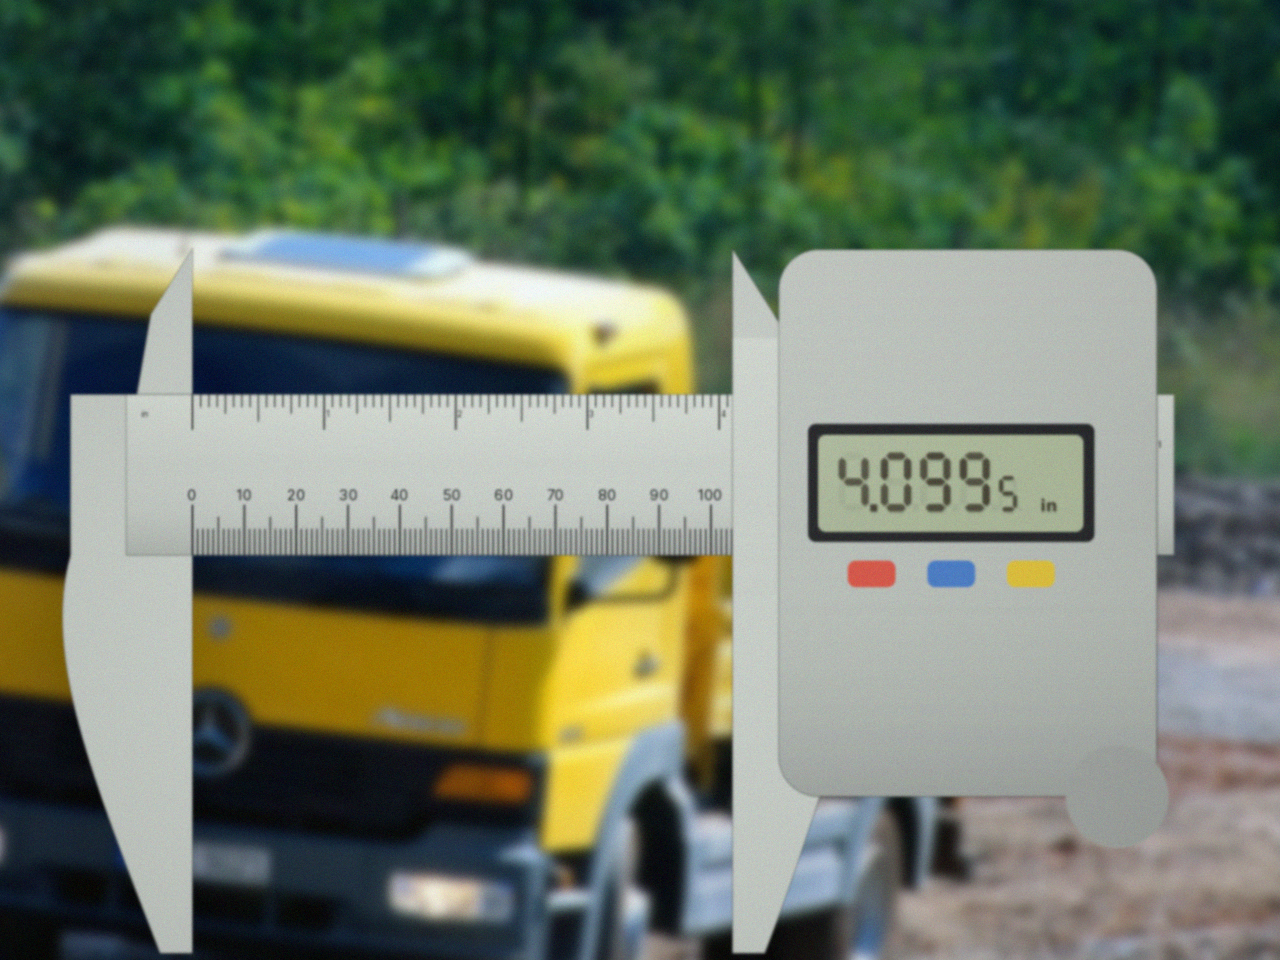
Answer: 4.0995 in
